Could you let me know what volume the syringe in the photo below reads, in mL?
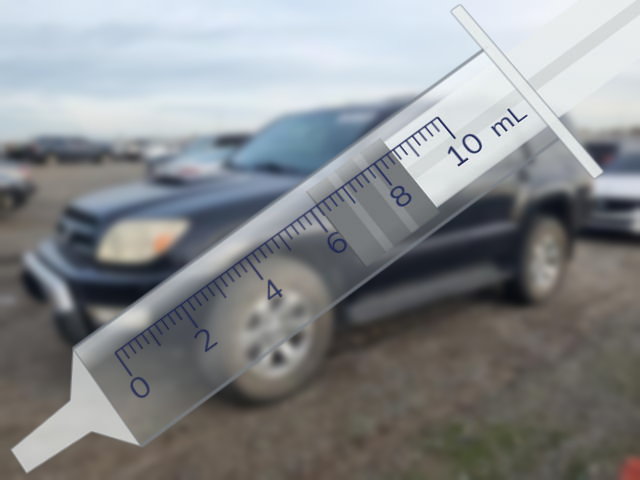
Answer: 6.2 mL
